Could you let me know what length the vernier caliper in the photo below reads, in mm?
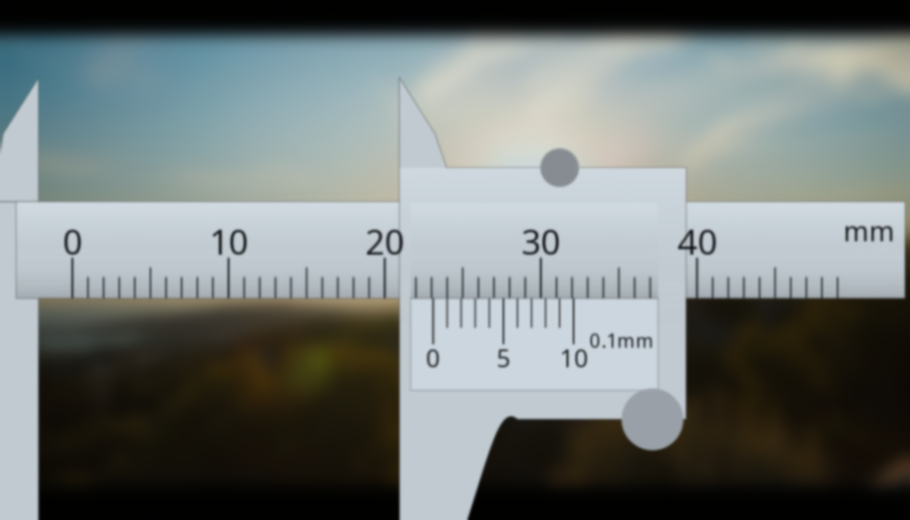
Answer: 23.1 mm
